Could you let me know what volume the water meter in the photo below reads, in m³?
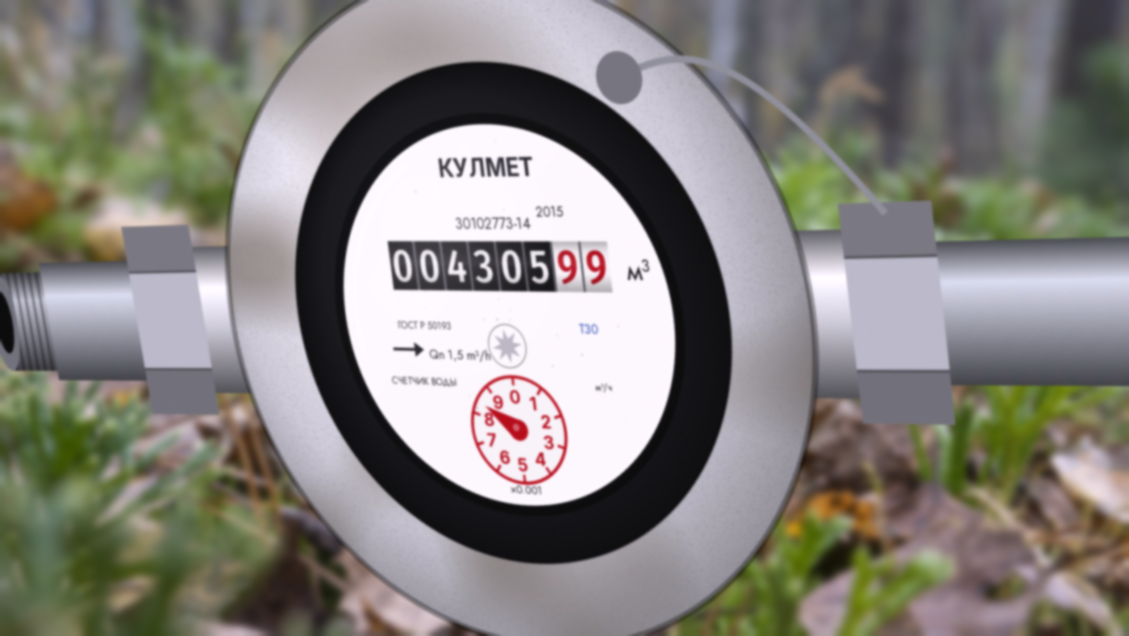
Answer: 4305.998 m³
